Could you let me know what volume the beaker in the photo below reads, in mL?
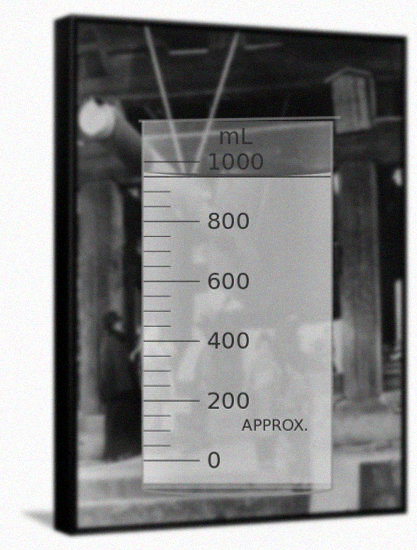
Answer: 950 mL
